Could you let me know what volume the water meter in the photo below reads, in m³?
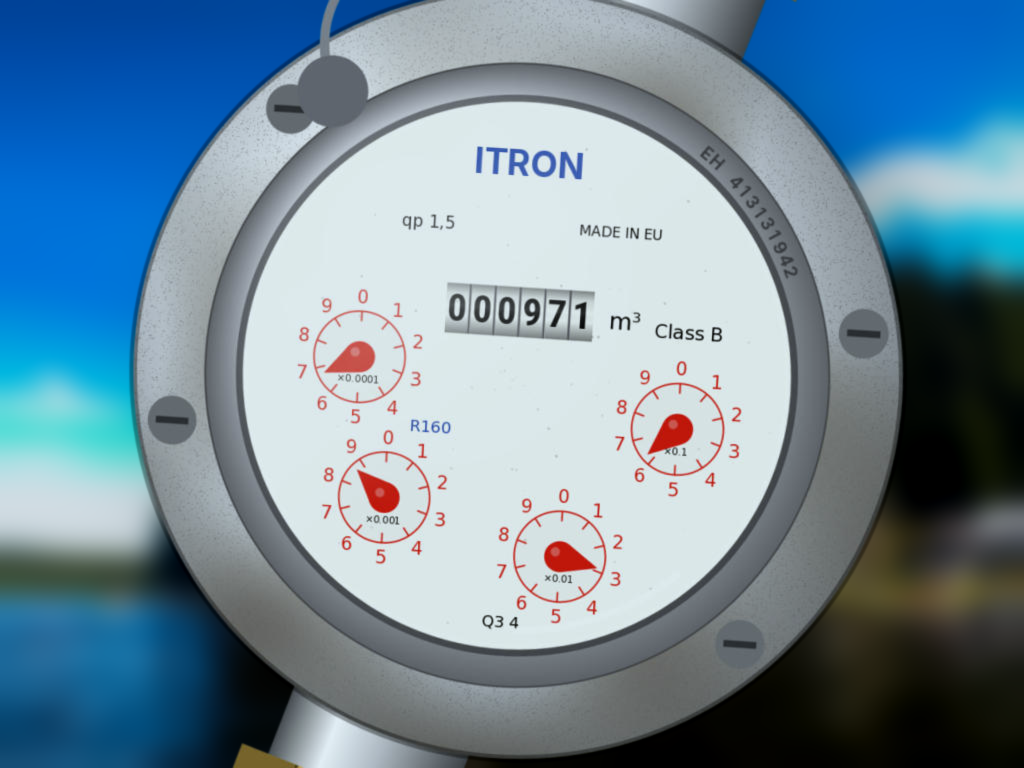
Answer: 971.6286 m³
